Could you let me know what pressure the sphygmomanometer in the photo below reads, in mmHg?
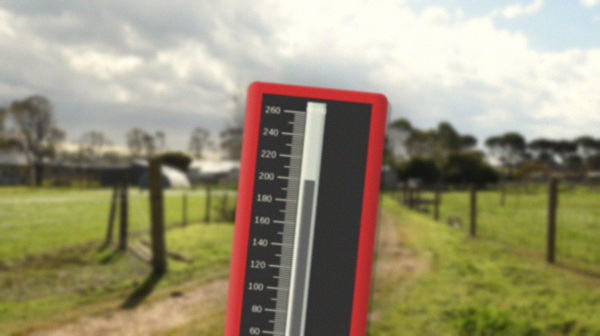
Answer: 200 mmHg
